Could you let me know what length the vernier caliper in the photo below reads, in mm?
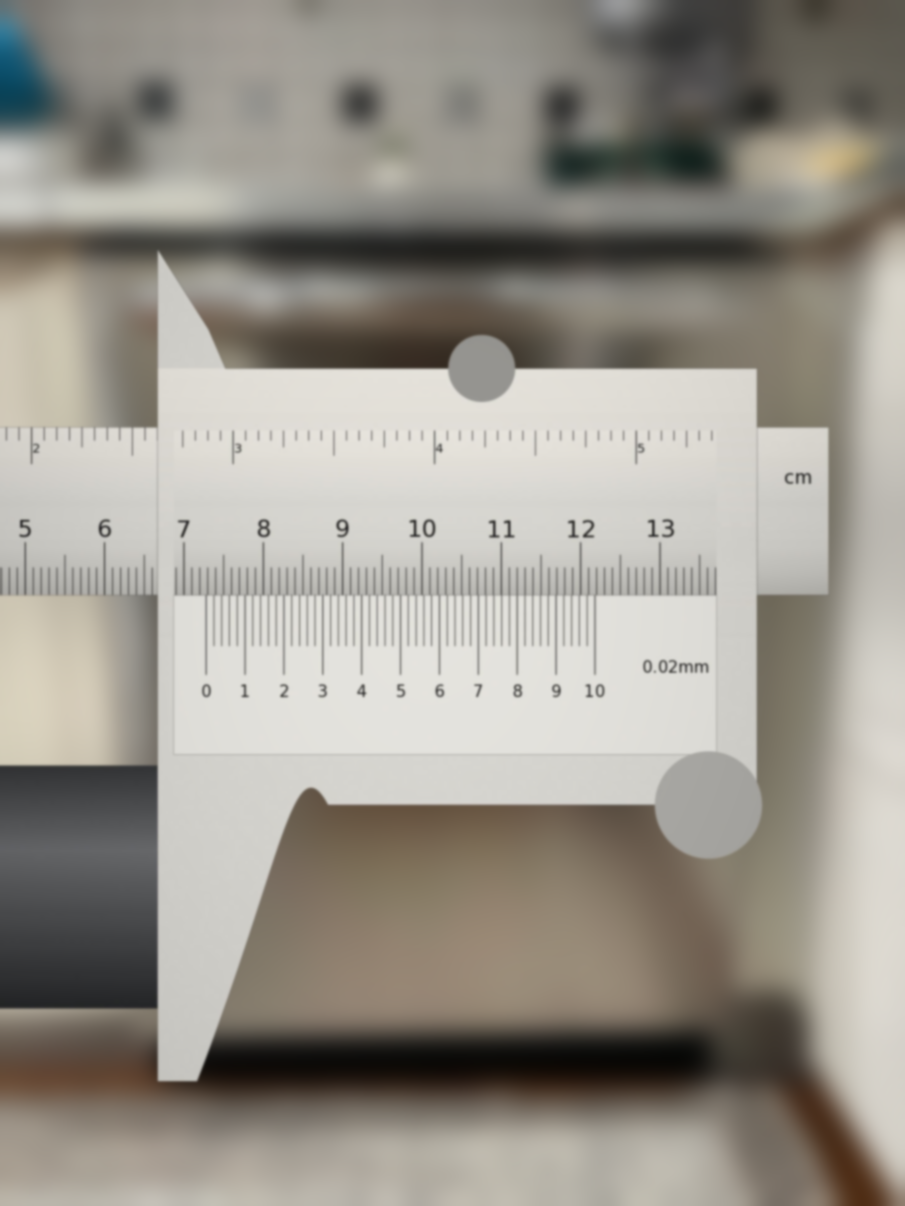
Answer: 72.8 mm
